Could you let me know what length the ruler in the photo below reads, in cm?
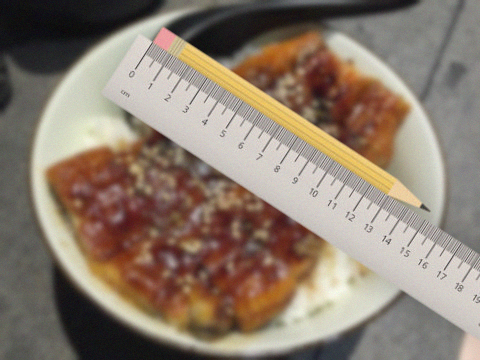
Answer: 15 cm
